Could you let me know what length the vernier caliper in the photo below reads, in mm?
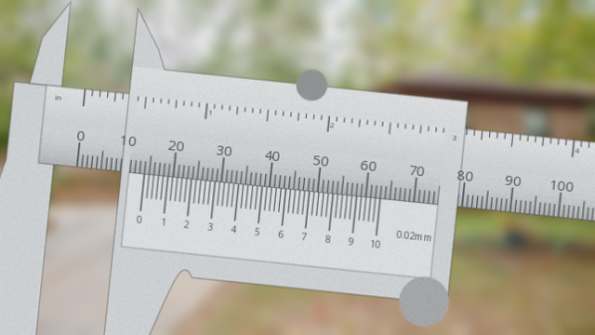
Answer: 14.0 mm
